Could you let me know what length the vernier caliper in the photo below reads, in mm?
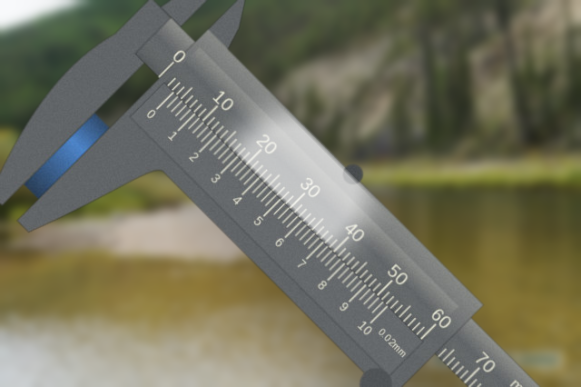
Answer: 3.4 mm
